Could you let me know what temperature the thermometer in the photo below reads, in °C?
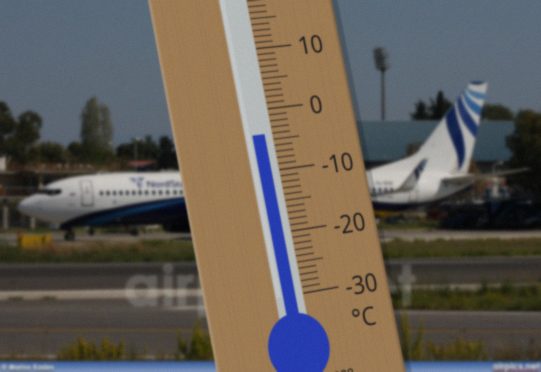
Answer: -4 °C
